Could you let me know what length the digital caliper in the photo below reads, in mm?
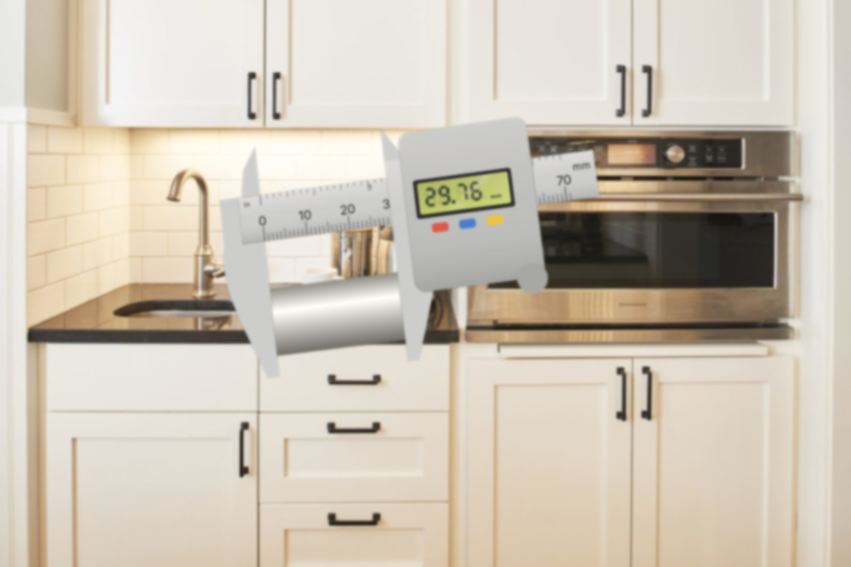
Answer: 29.76 mm
